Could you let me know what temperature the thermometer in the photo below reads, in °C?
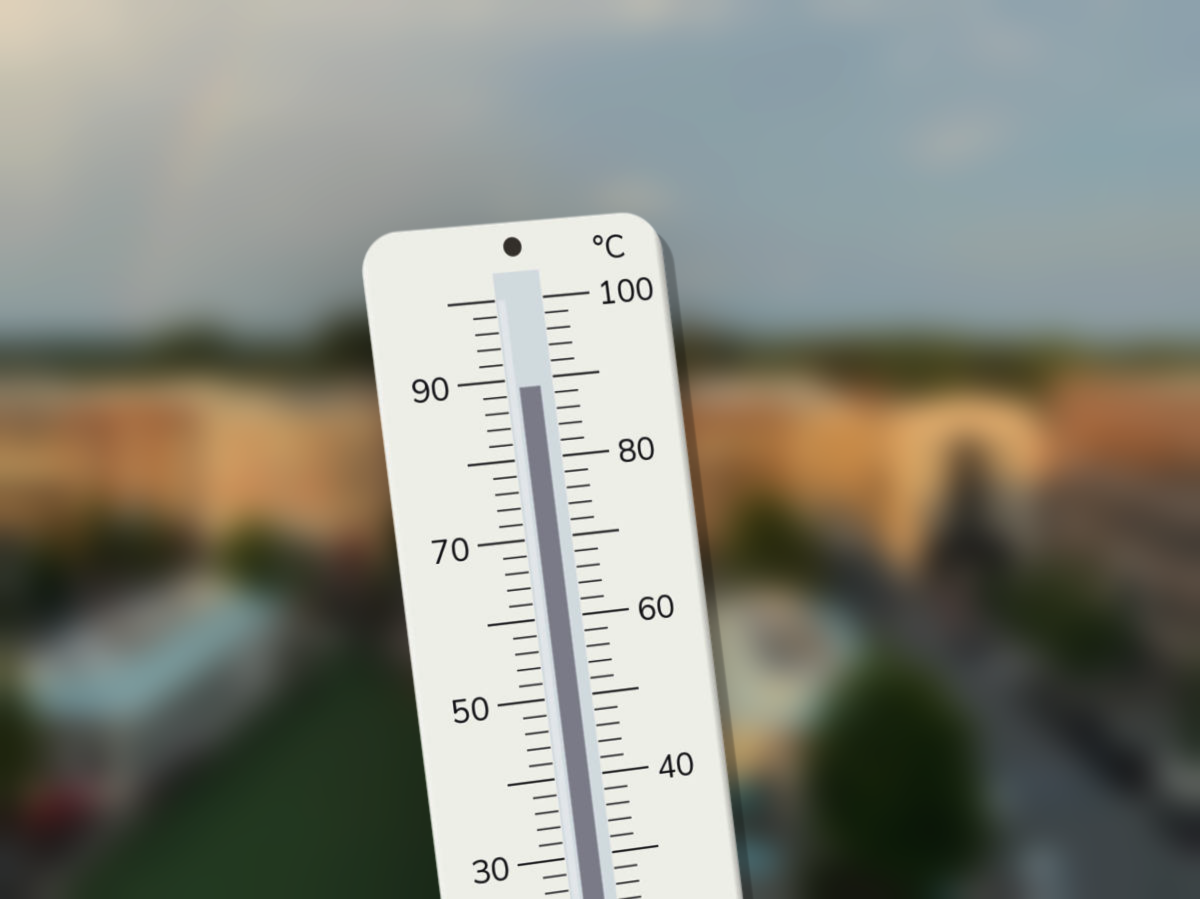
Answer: 89 °C
